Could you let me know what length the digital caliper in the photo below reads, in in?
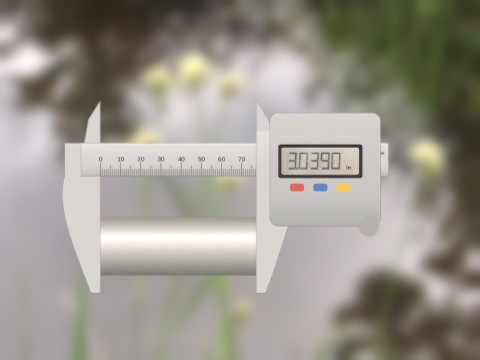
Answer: 3.0390 in
